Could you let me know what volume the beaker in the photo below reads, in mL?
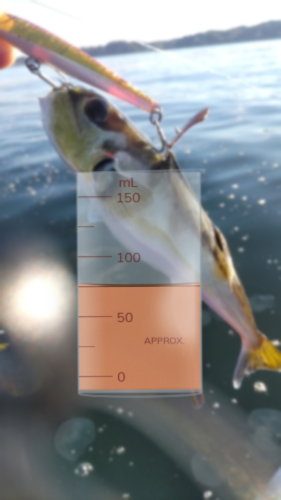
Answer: 75 mL
